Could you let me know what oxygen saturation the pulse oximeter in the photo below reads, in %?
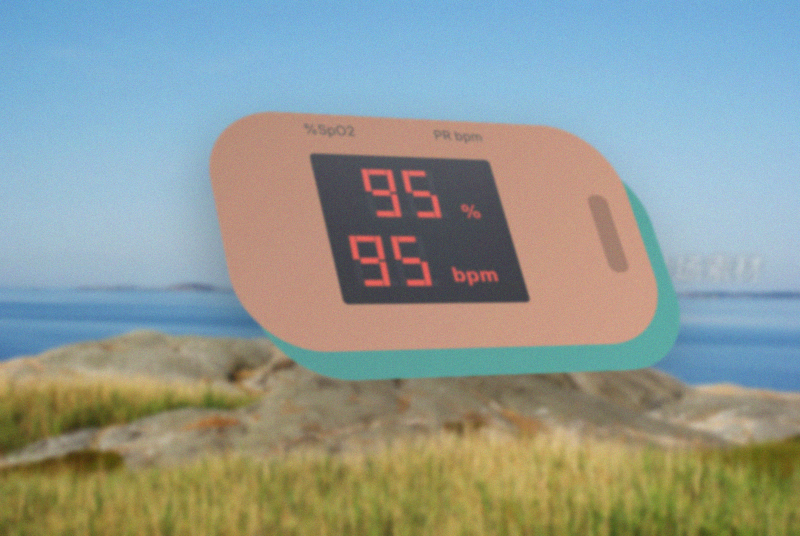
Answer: 95 %
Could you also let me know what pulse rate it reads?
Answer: 95 bpm
